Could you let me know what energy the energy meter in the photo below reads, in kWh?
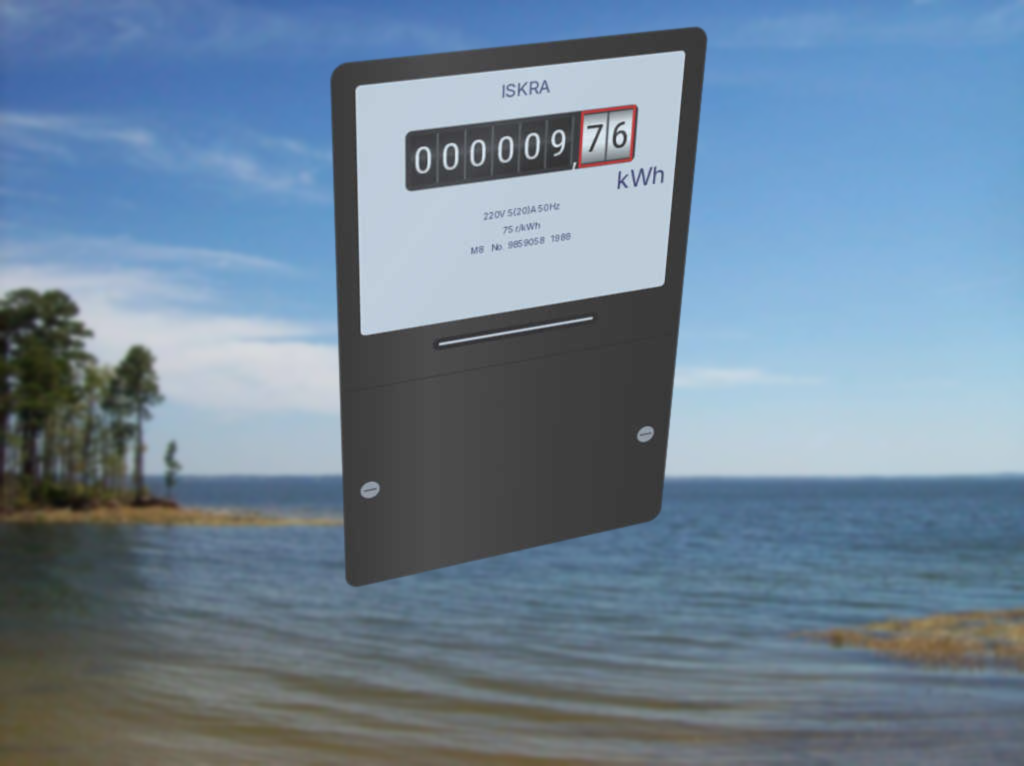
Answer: 9.76 kWh
